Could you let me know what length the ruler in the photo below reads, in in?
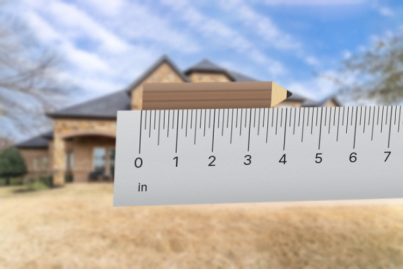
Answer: 4.125 in
